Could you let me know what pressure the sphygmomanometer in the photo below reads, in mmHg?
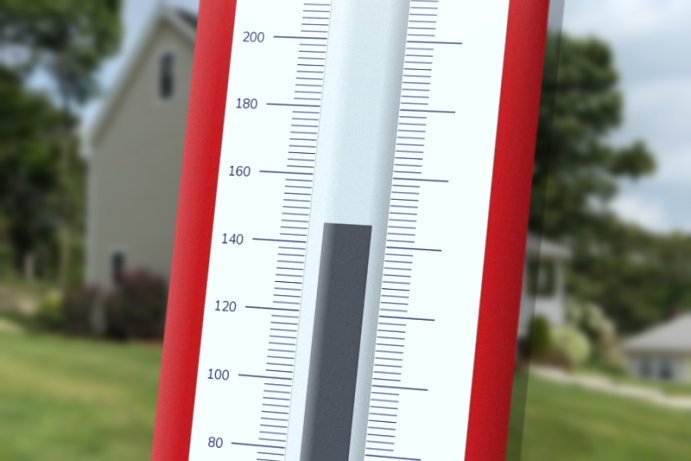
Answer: 146 mmHg
